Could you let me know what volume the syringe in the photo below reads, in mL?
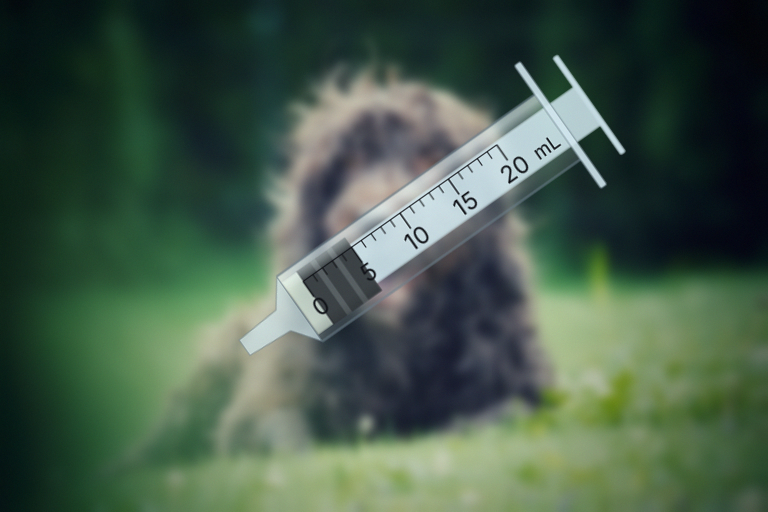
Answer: 0 mL
